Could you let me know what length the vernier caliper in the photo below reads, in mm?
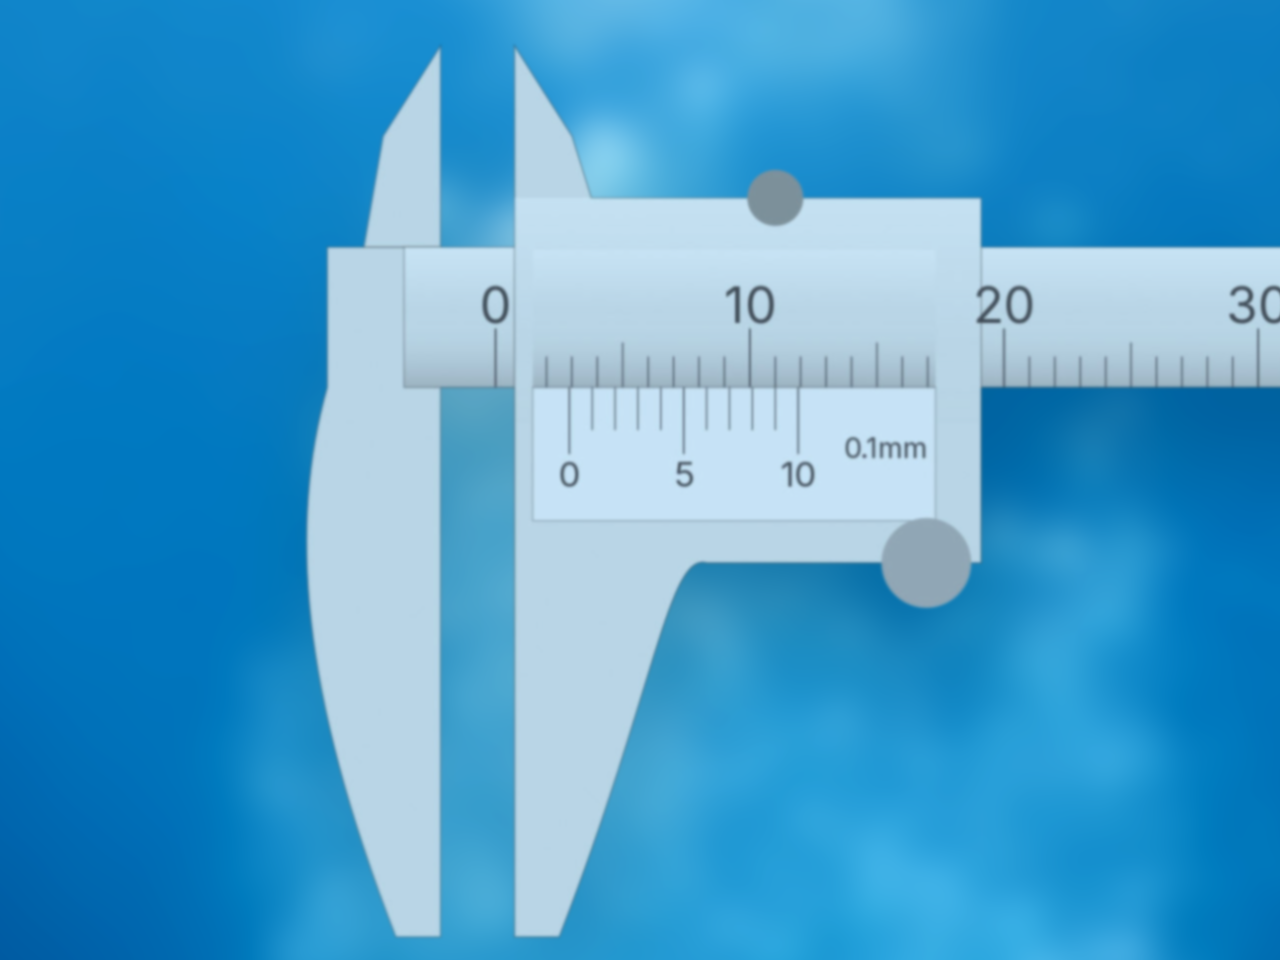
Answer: 2.9 mm
